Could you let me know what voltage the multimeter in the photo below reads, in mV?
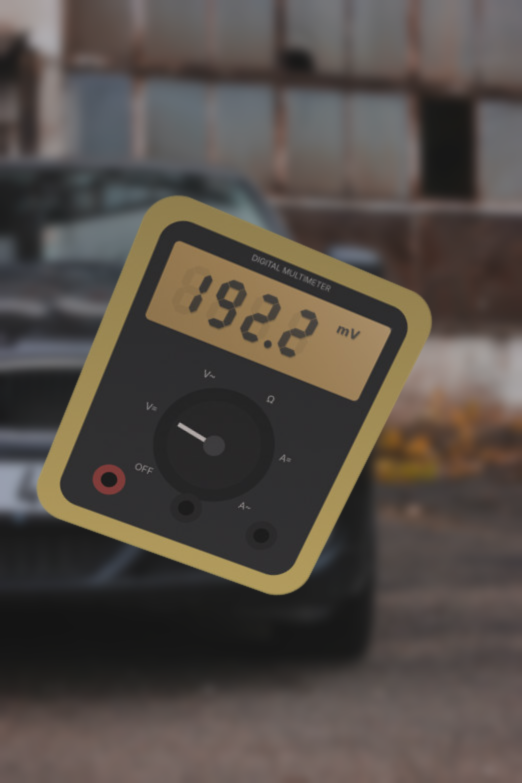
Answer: 192.2 mV
